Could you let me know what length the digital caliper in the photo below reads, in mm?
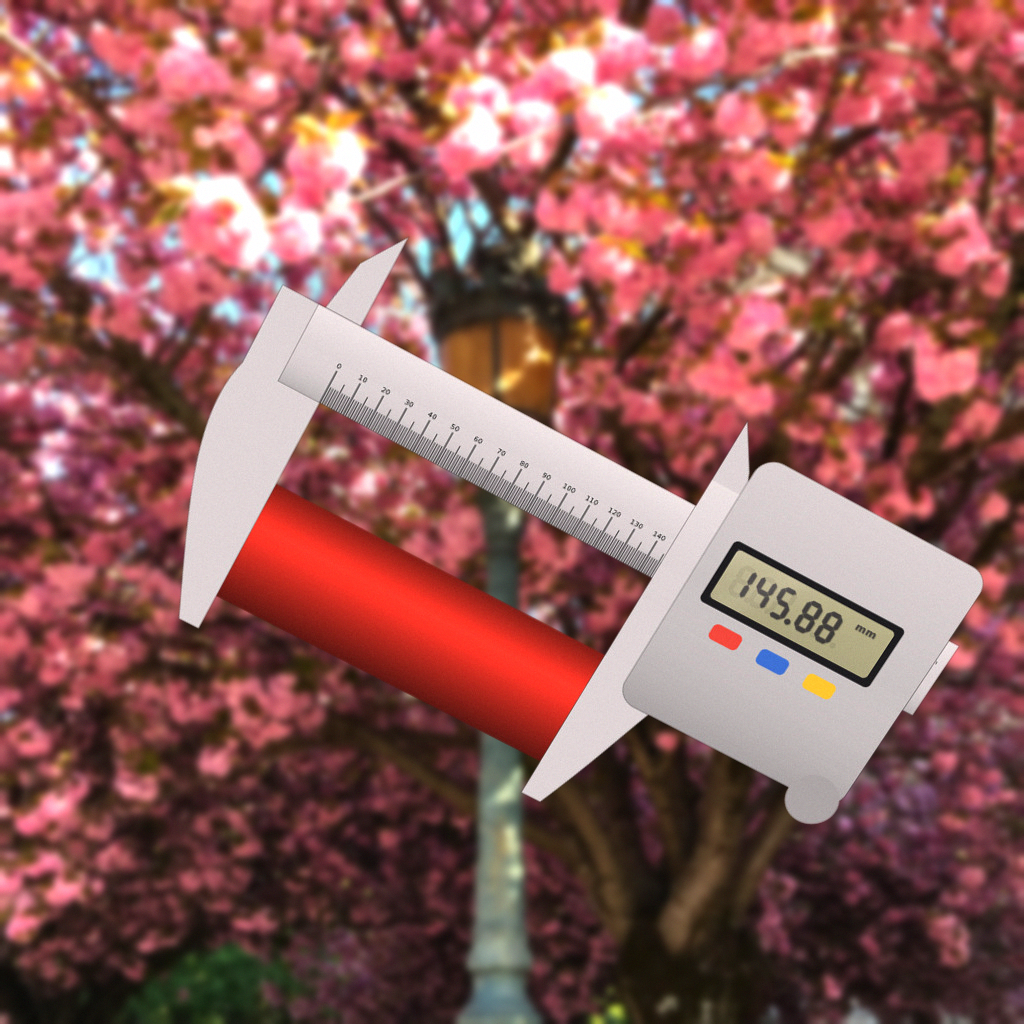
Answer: 145.88 mm
